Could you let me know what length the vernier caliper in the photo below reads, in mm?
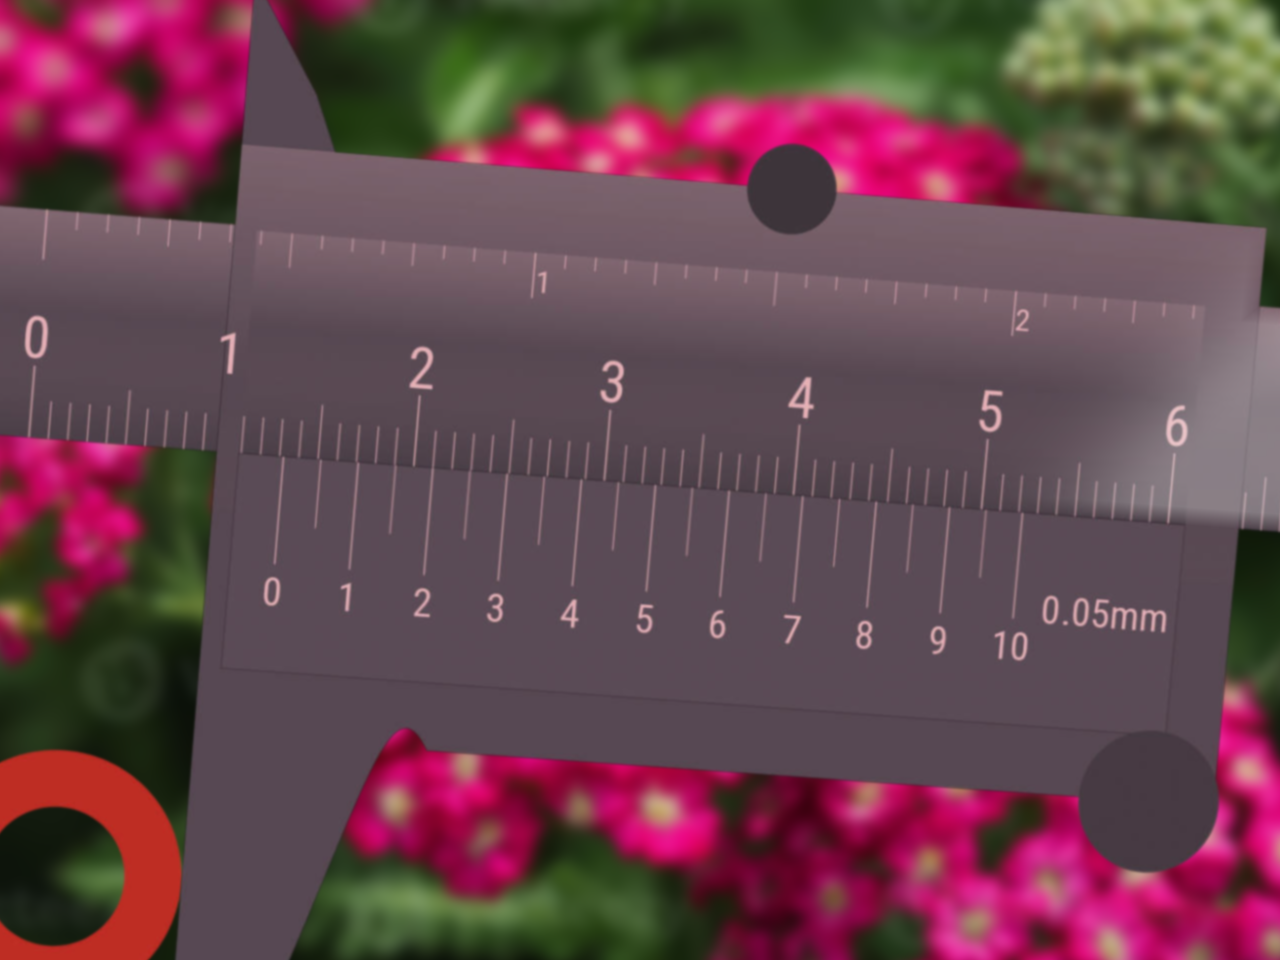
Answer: 13.2 mm
